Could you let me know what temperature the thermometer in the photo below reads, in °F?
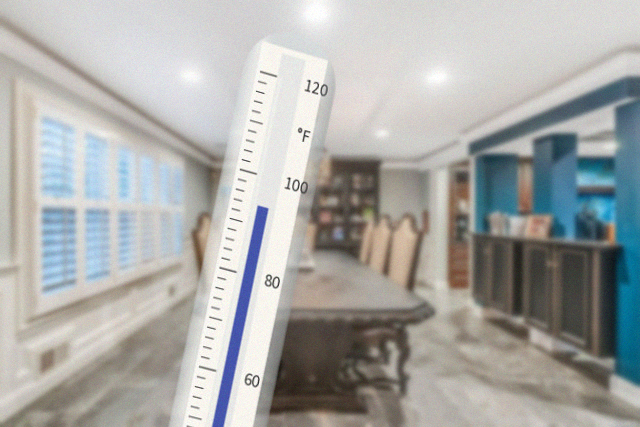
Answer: 94 °F
